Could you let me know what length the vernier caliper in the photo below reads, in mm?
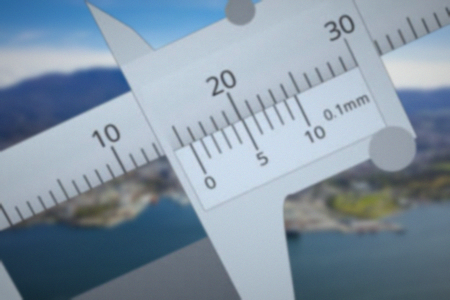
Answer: 15.6 mm
